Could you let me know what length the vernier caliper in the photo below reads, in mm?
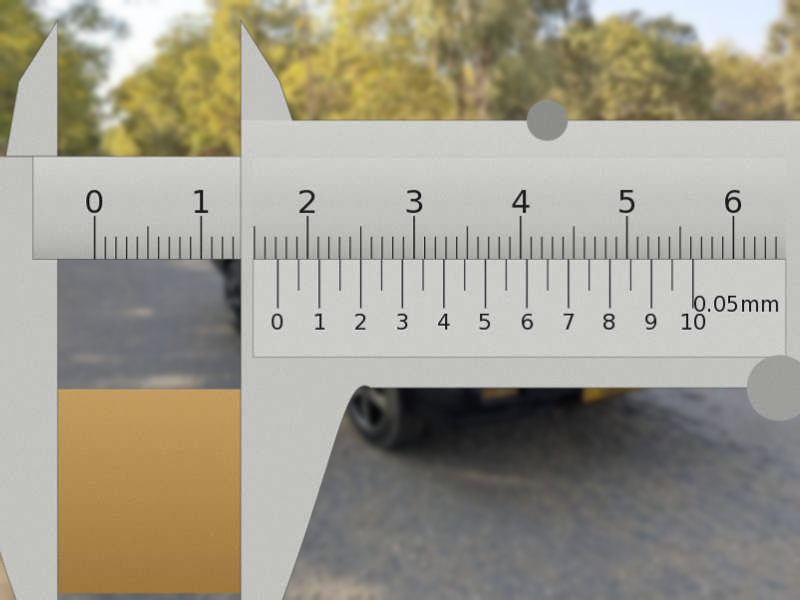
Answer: 17.2 mm
